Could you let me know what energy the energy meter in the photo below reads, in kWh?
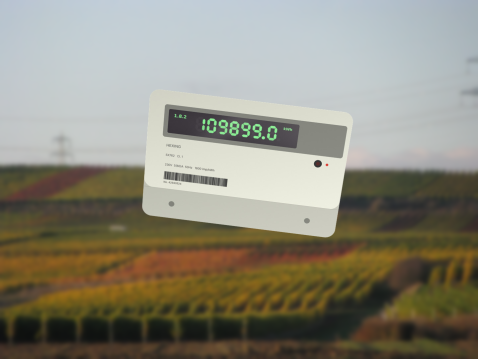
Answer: 109899.0 kWh
